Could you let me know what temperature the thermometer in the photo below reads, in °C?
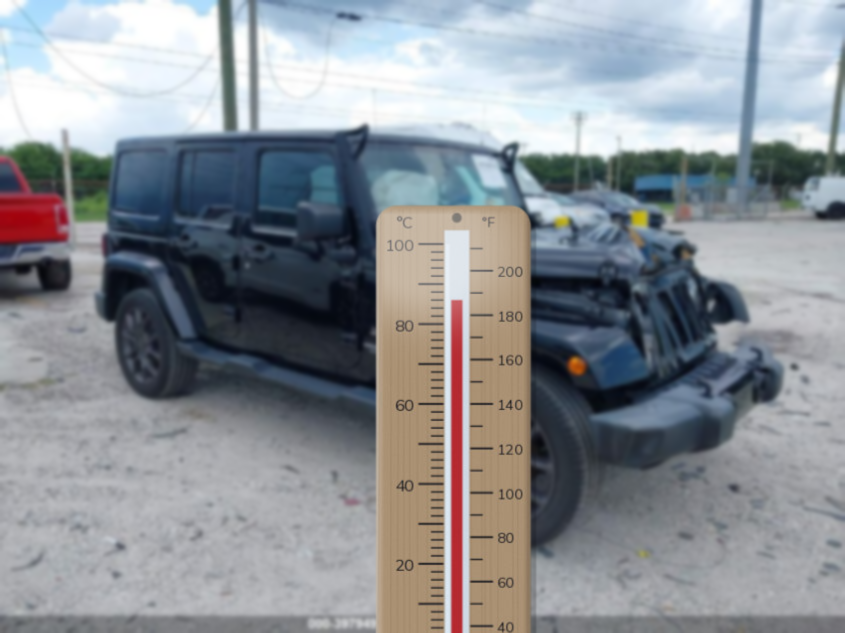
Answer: 86 °C
